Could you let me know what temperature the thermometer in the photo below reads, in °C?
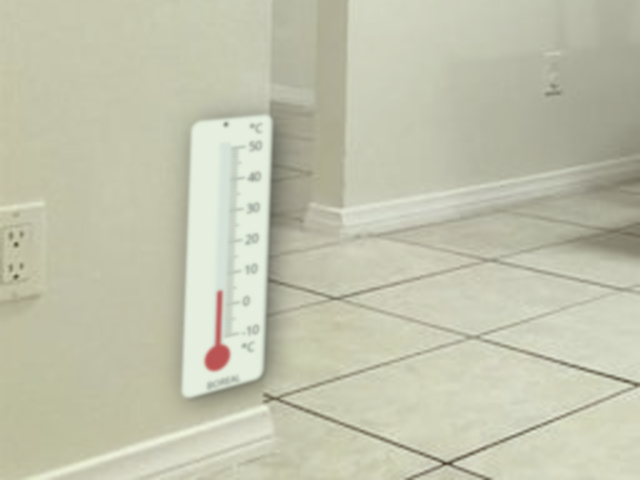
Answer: 5 °C
